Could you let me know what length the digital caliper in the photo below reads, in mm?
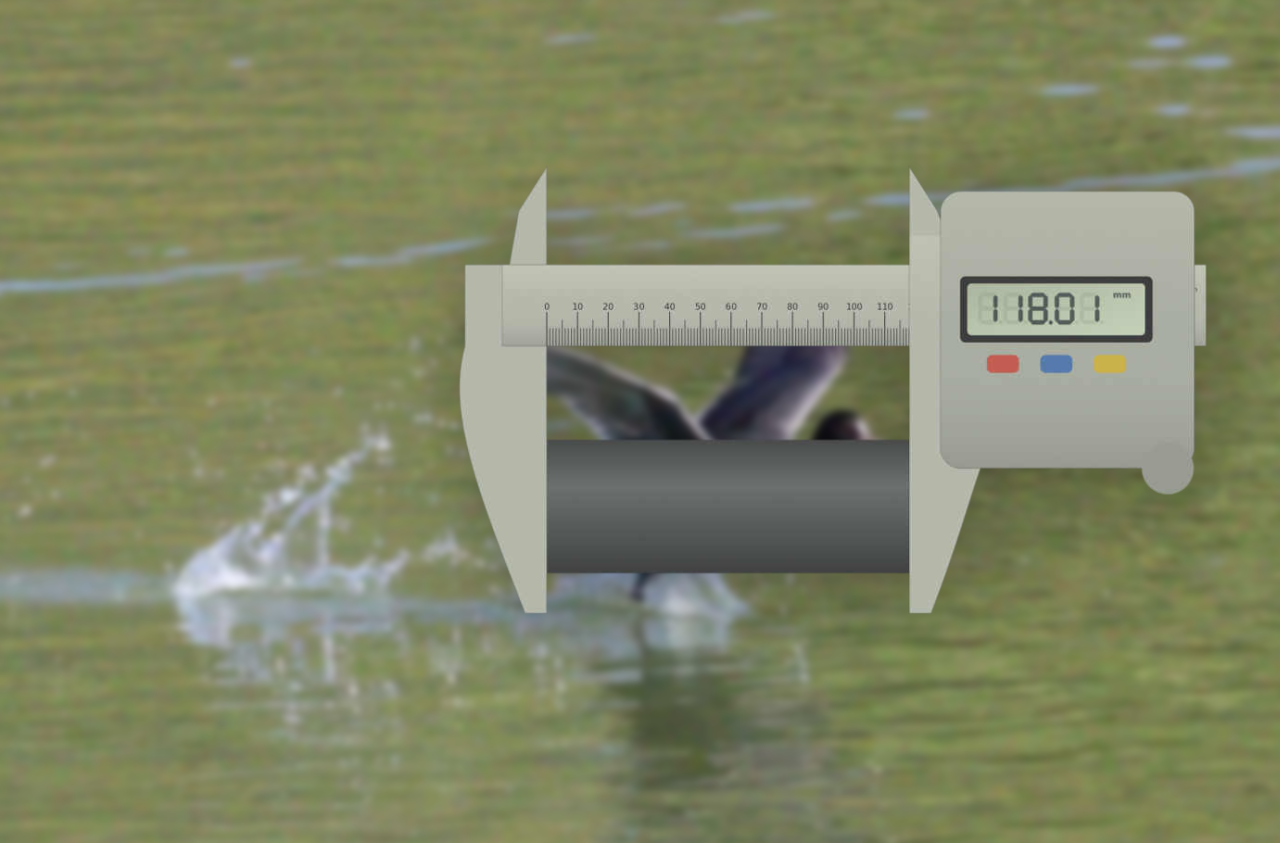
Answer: 118.01 mm
